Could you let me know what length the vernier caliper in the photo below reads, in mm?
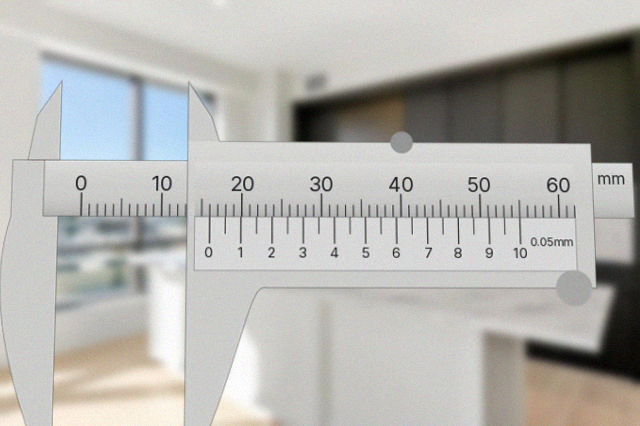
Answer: 16.0 mm
